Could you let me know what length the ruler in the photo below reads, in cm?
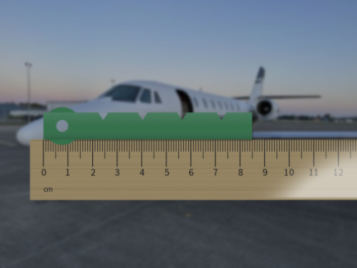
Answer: 8.5 cm
